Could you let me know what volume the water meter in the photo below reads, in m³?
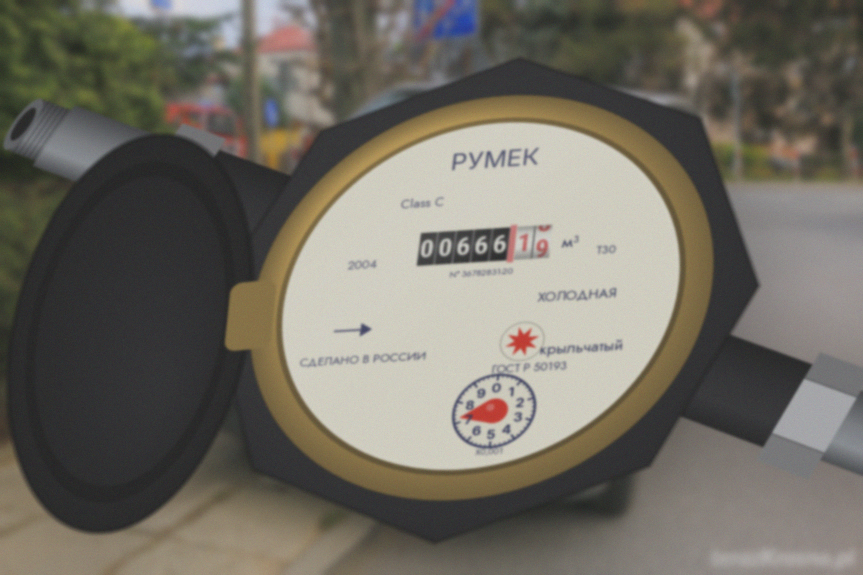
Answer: 666.187 m³
